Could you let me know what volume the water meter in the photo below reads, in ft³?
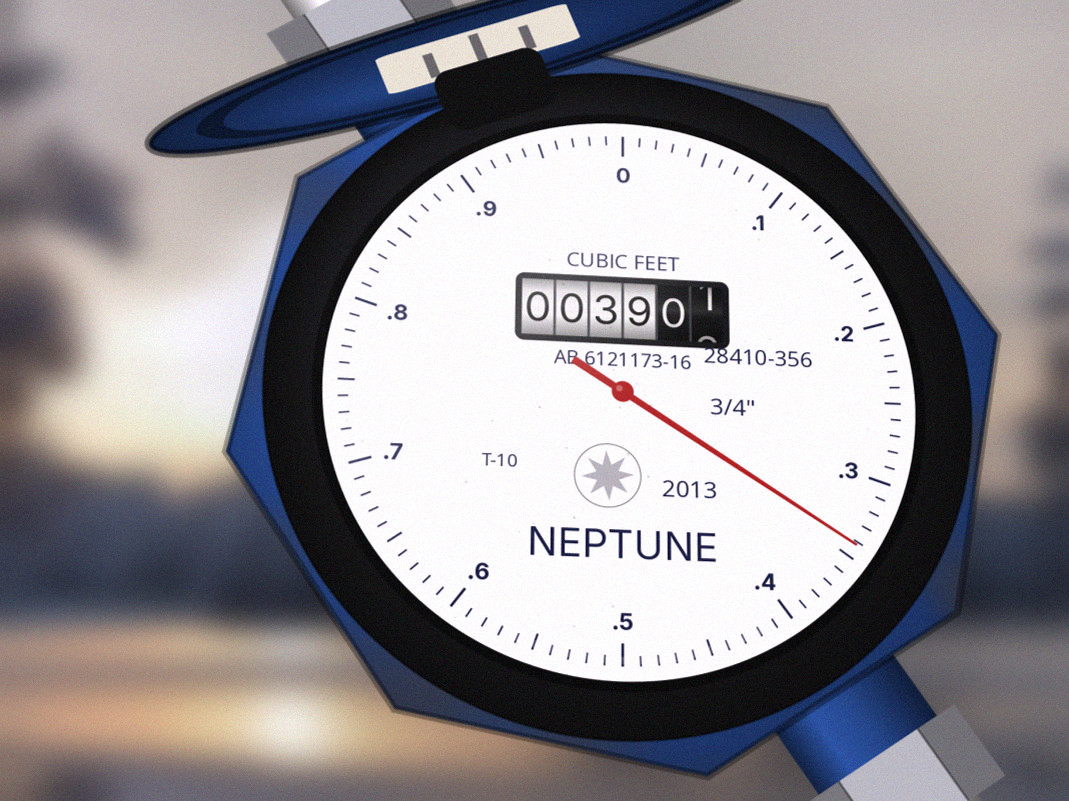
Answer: 3901.34 ft³
